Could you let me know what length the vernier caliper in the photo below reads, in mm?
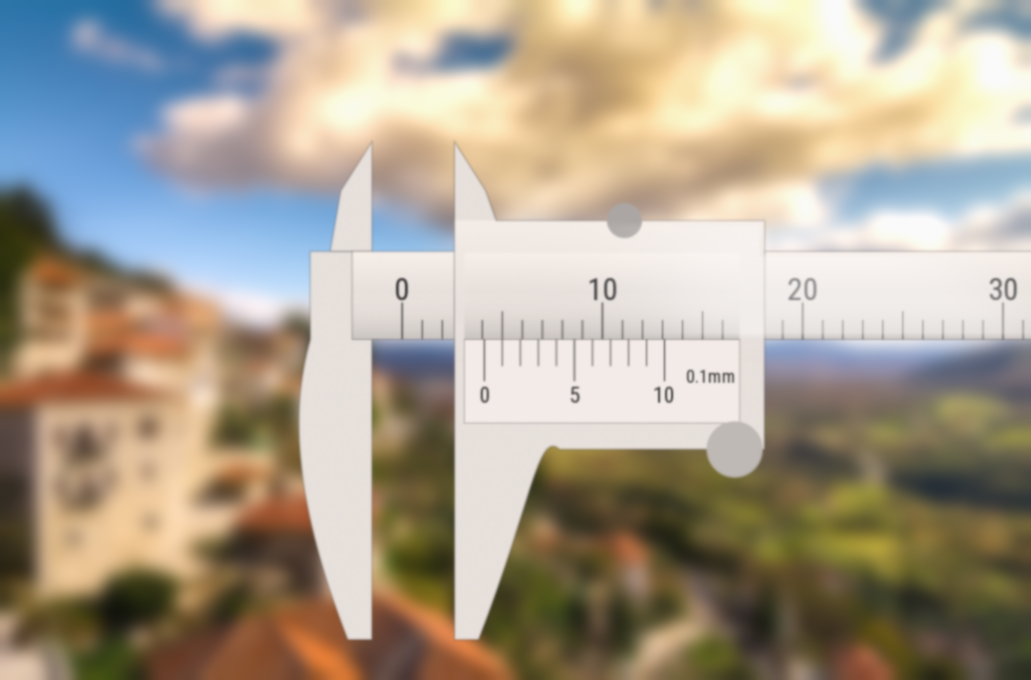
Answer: 4.1 mm
